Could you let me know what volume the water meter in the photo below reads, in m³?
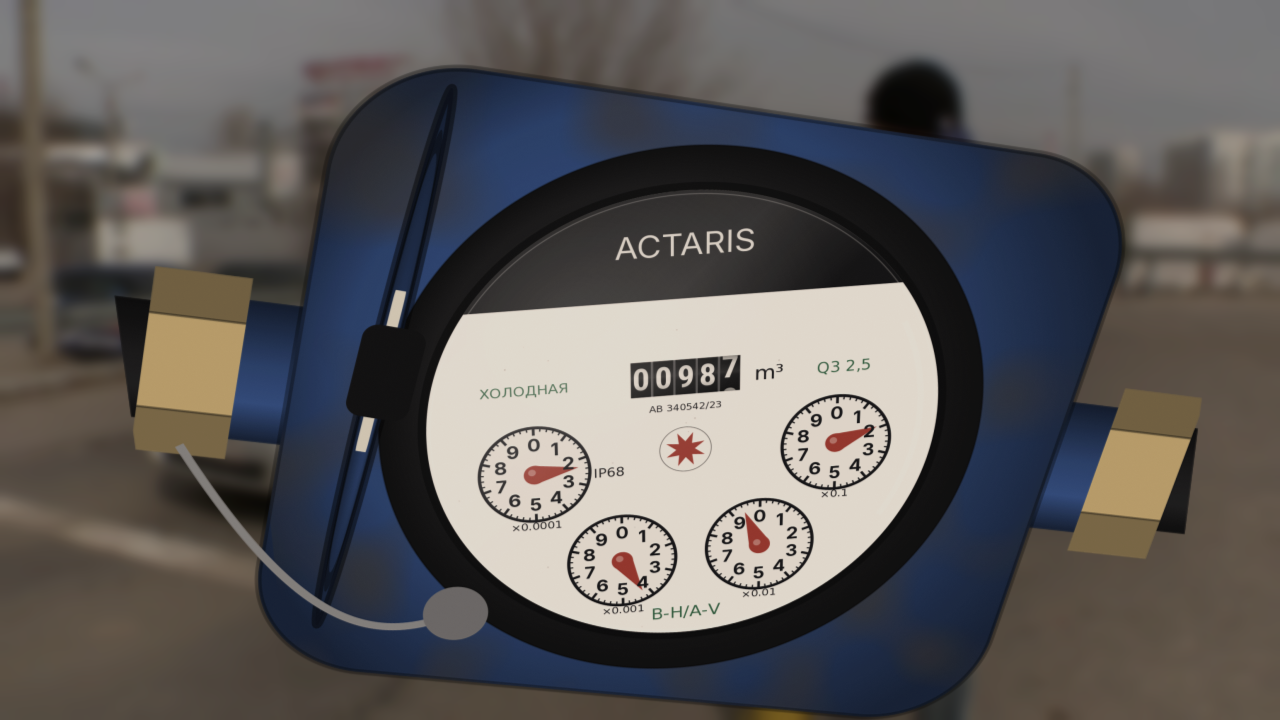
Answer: 987.1942 m³
